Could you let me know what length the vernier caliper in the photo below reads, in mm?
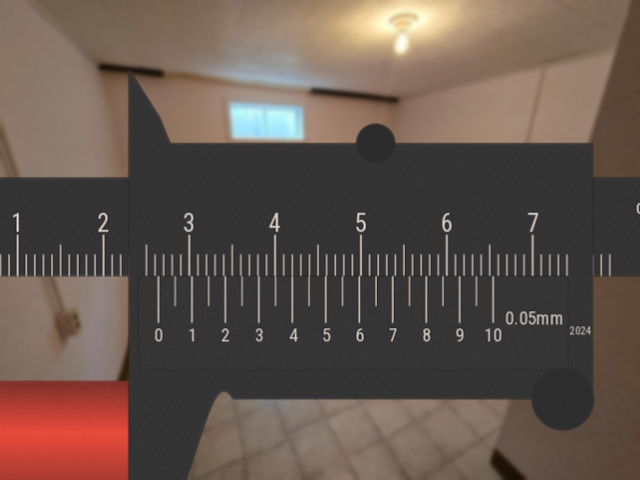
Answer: 26.4 mm
